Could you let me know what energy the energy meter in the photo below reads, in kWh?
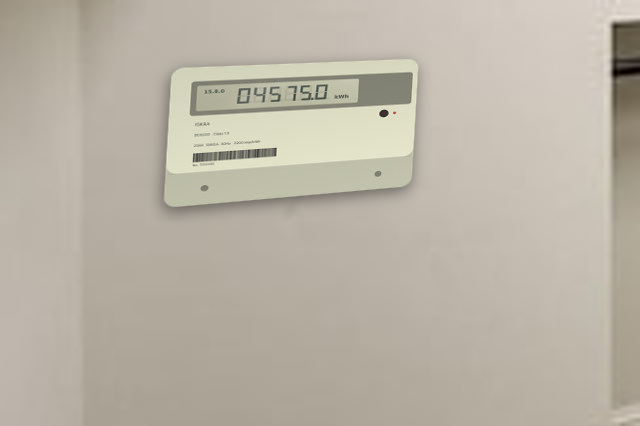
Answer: 4575.0 kWh
